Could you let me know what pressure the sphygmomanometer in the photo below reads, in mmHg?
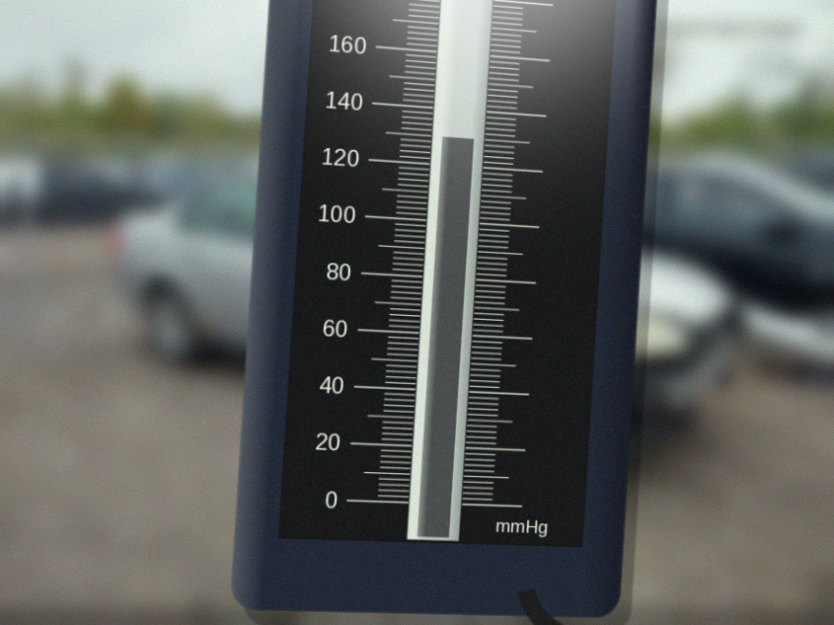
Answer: 130 mmHg
